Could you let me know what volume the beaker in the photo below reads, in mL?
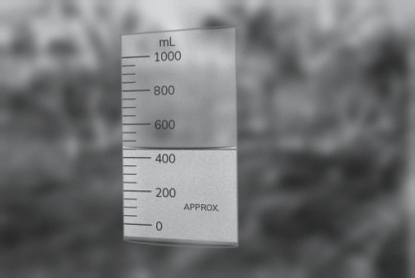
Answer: 450 mL
